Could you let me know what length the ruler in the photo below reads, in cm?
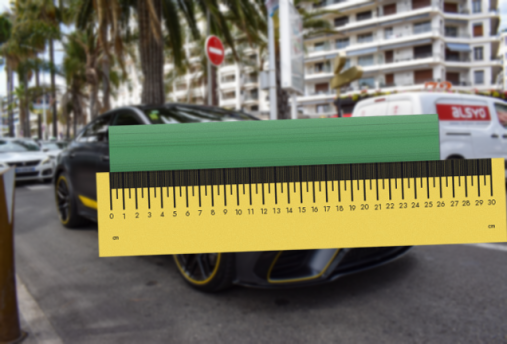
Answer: 26 cm
